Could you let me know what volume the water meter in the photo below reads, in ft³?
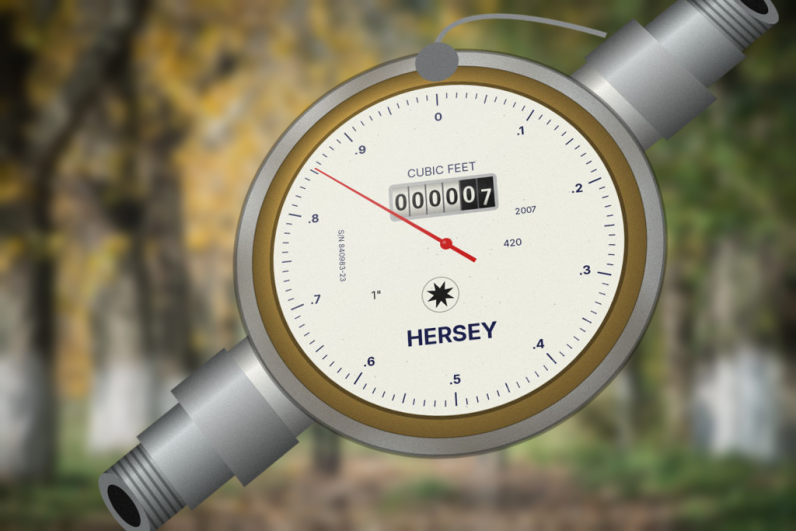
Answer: 6.85 ft³
